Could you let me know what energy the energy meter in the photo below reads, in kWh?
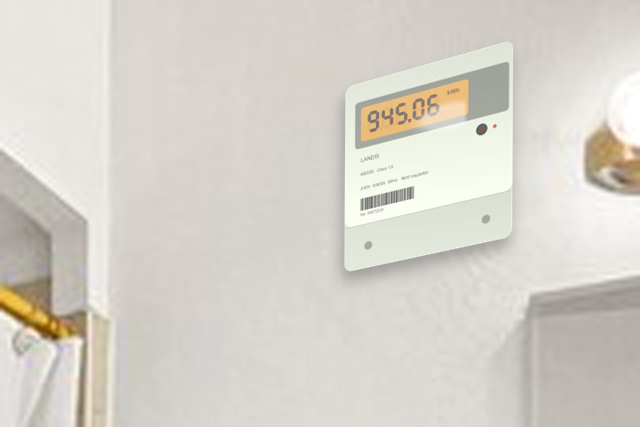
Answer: 945.06 kWh
